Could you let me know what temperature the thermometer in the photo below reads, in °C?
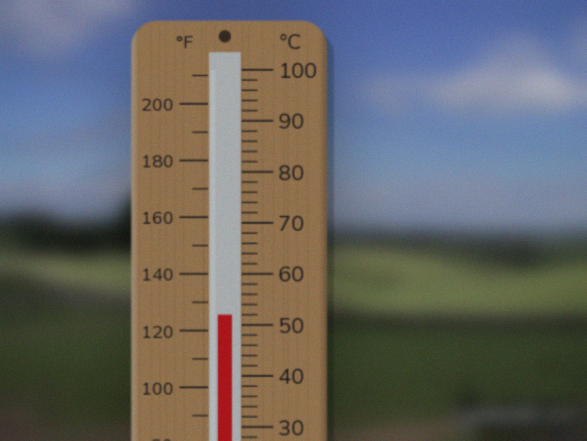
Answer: 52 °C
